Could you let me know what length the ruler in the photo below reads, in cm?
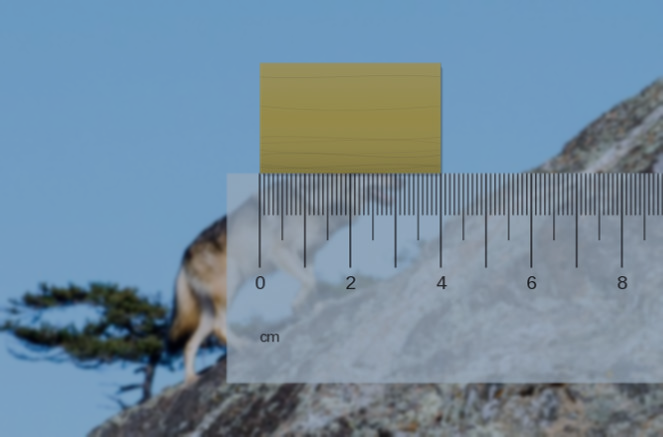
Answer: 4 cm
